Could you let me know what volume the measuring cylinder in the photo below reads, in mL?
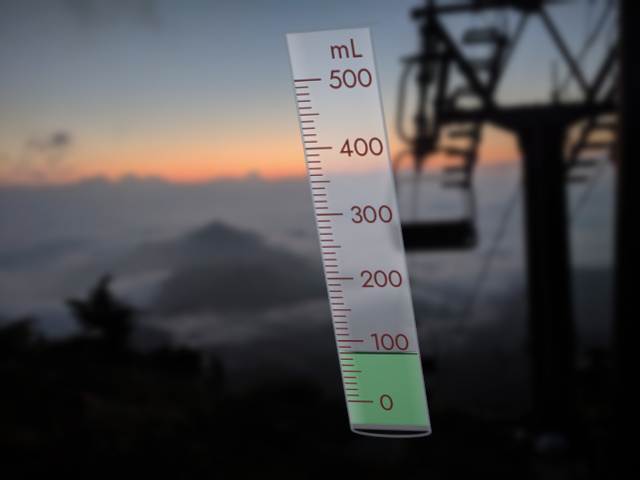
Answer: 80 mL
